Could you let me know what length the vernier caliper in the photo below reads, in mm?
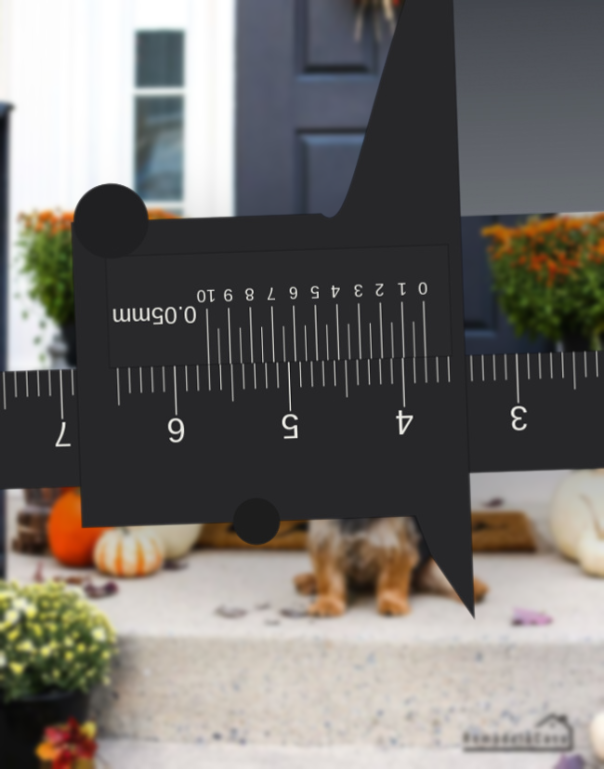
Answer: 38.0 mm
